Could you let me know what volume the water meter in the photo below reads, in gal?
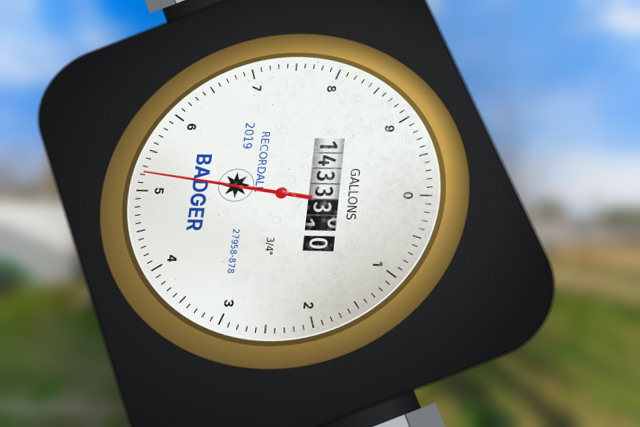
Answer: 1433305.2 gal
